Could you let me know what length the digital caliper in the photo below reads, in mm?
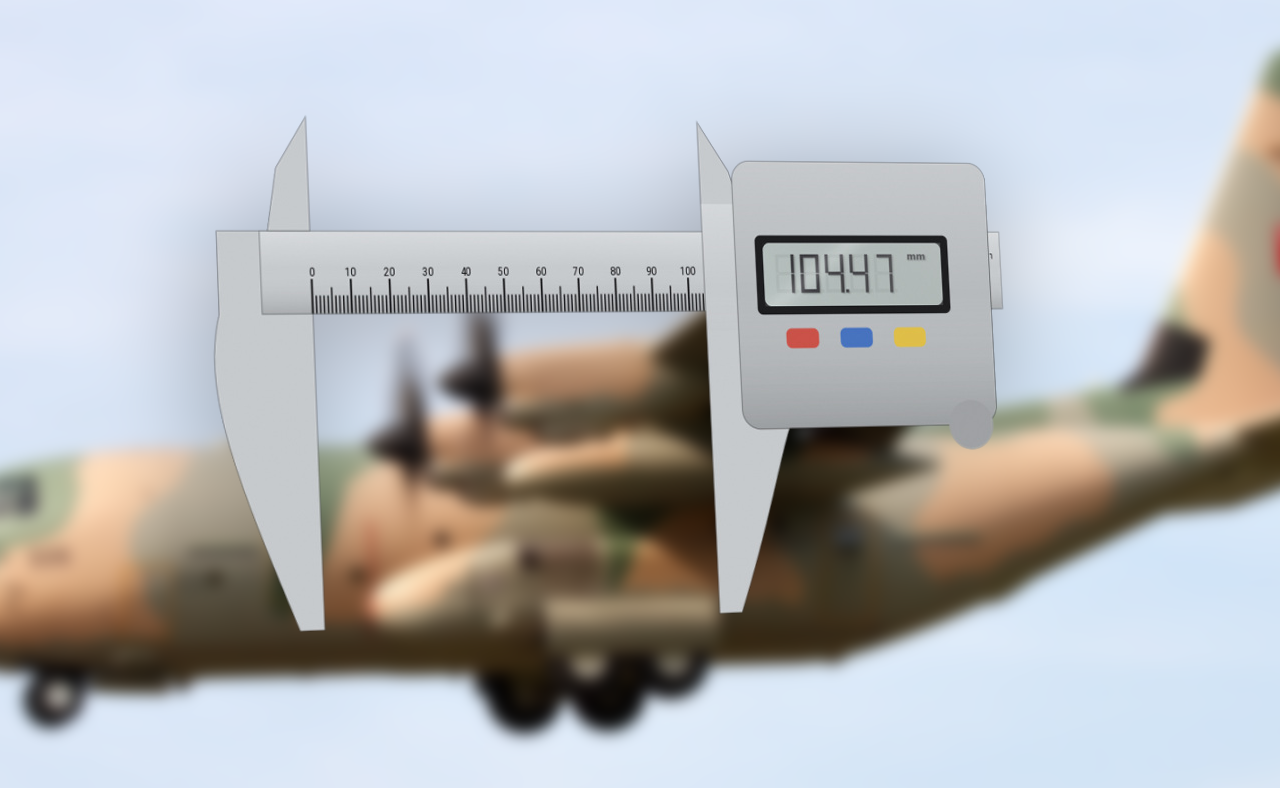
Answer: 104.47 mm
